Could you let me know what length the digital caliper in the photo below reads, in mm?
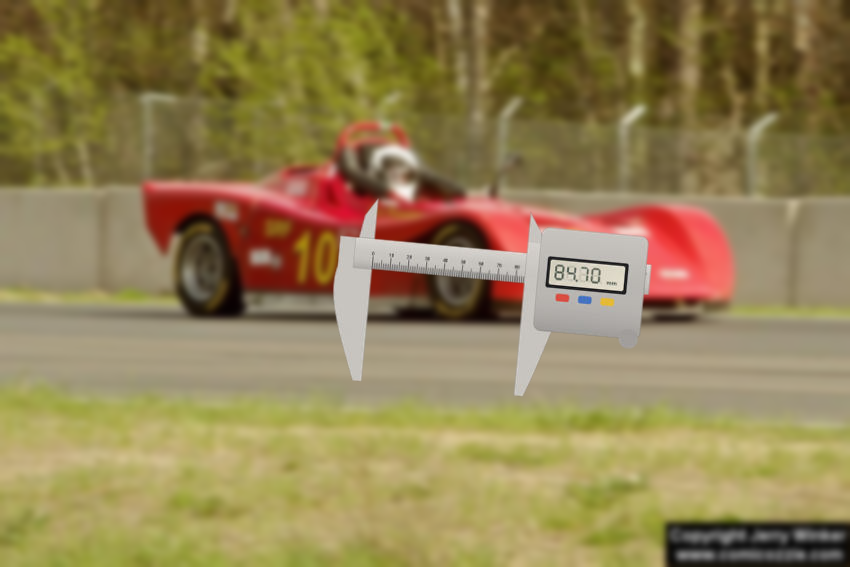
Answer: 84.70 mm
